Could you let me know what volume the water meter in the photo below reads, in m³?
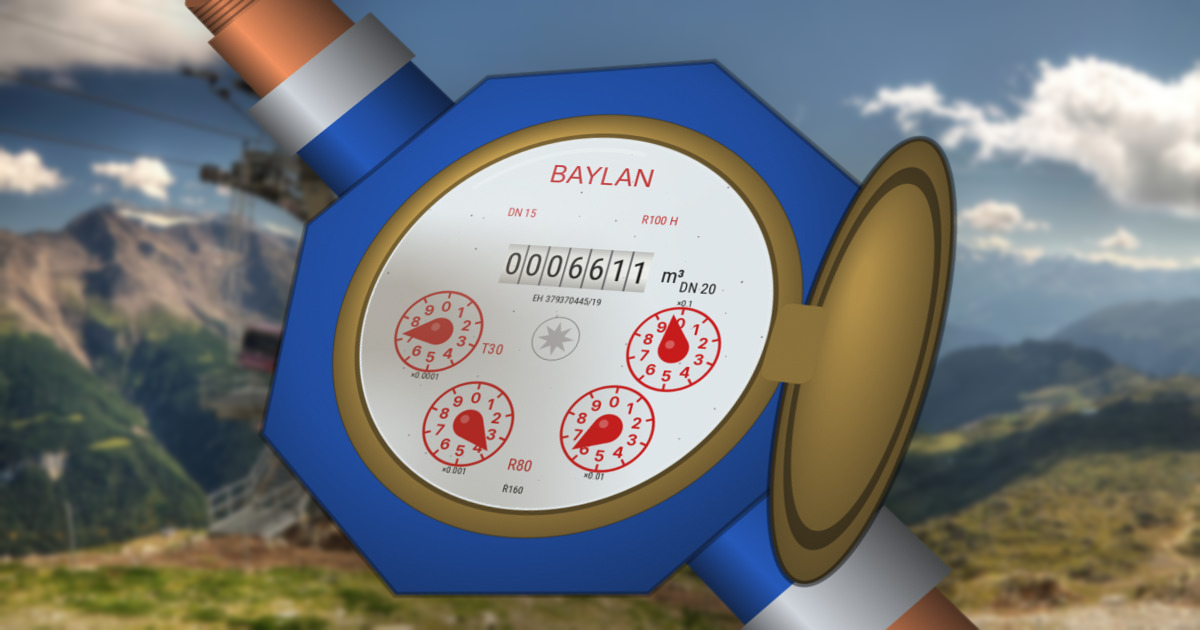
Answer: 6610.9637 m³
